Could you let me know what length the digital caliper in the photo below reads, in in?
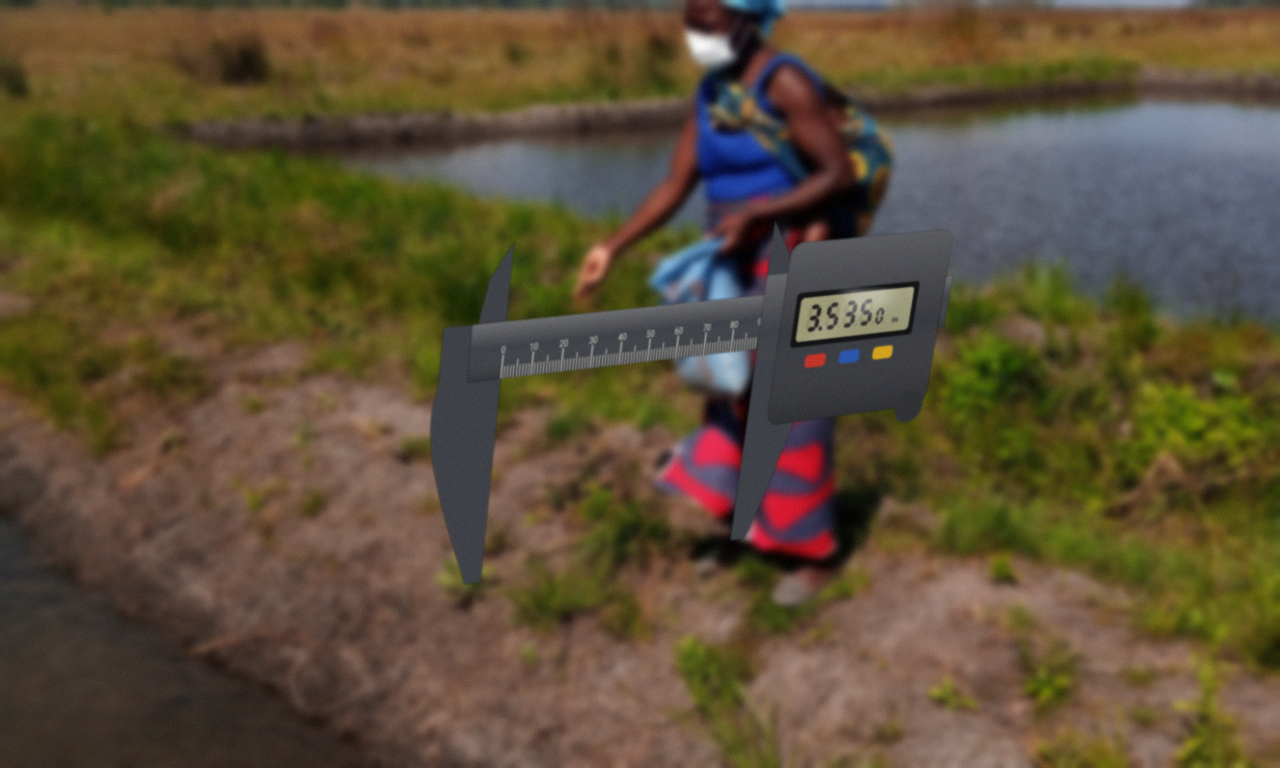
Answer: 3.5350 in
